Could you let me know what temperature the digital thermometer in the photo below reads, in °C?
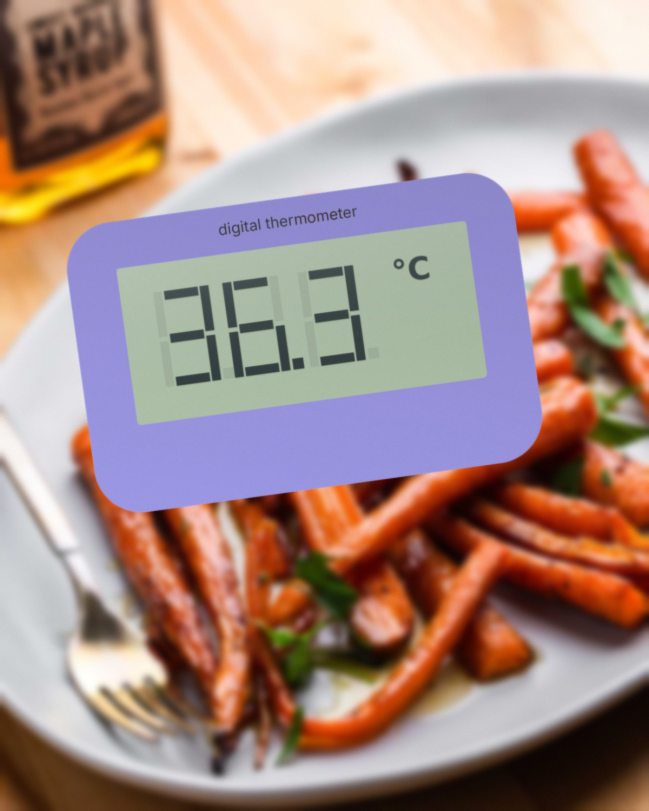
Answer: 36.3 °C
